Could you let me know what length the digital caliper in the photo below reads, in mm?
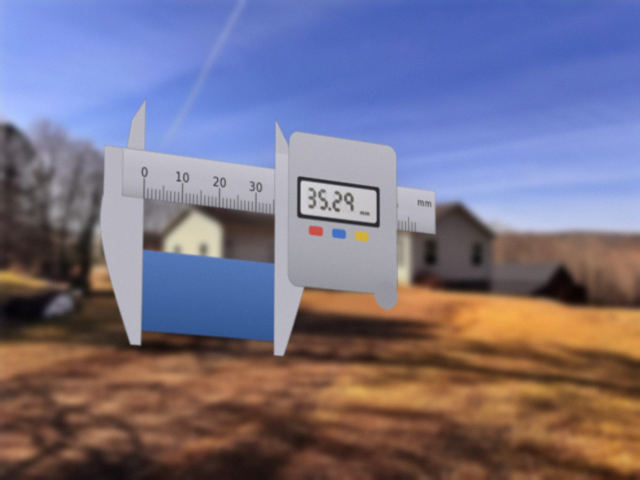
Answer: 35.29 mm
